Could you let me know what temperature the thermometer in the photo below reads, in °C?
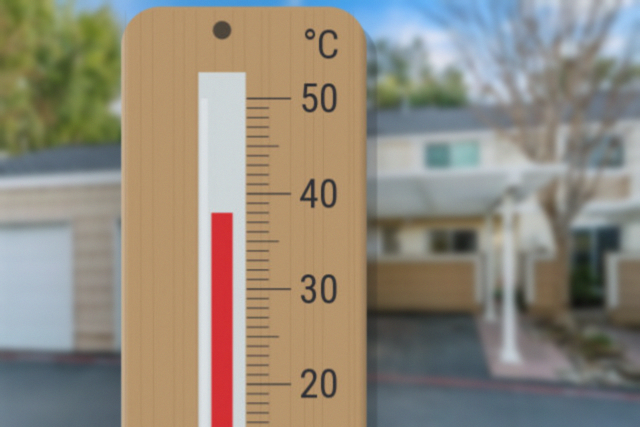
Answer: 38 °C
